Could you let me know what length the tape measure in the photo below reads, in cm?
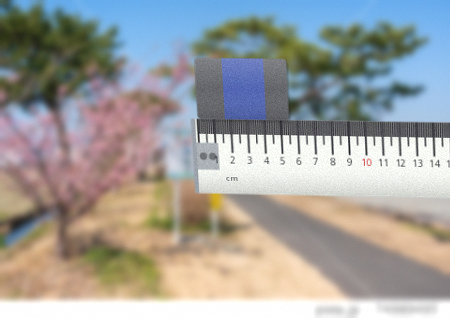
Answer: 5.5 cm
